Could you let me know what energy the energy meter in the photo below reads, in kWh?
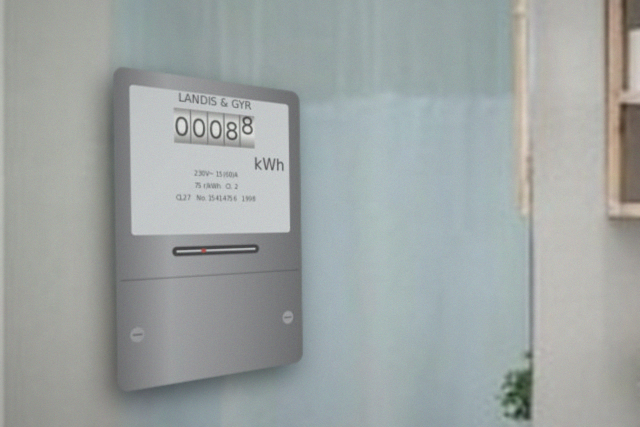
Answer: 88 kWh
